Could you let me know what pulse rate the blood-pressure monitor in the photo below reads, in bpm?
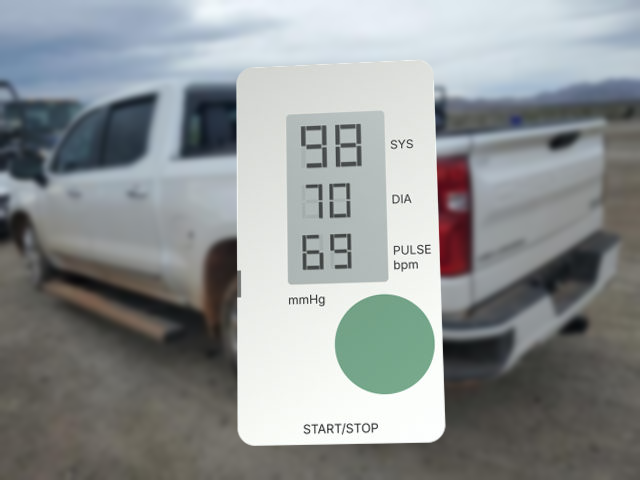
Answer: 69 bpm
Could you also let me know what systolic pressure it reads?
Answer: 98 mmHg
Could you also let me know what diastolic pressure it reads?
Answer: 70 mmHg
